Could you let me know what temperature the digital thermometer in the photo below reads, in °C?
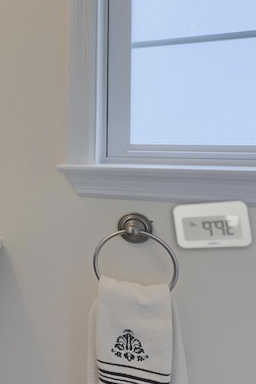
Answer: 36.6 °C
